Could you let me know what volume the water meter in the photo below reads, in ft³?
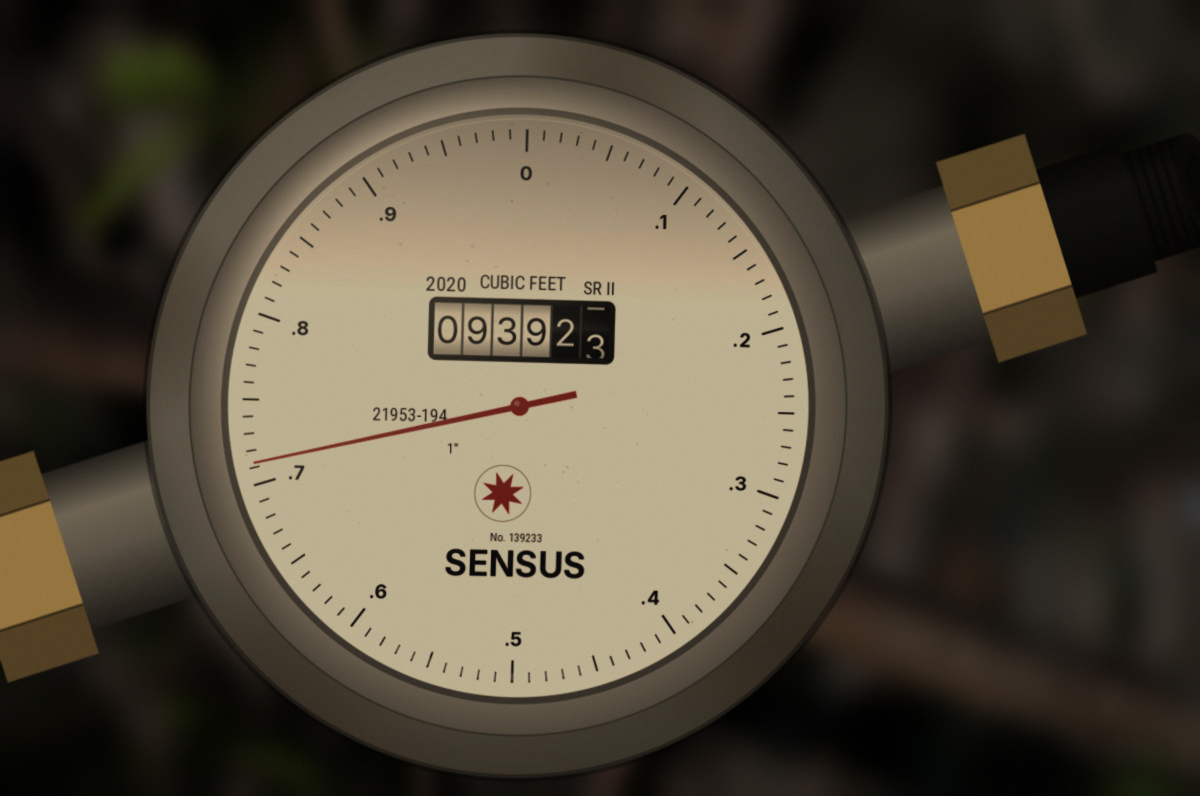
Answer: 93922.71 ft³
